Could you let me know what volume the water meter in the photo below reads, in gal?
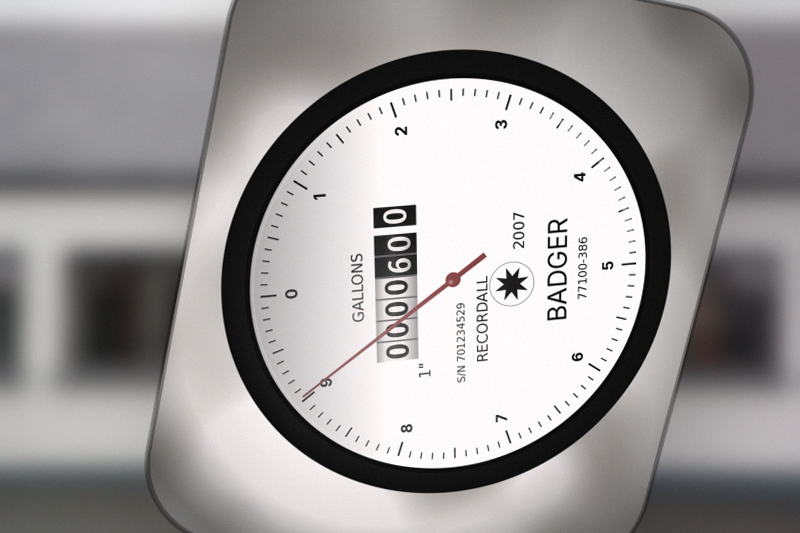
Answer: 599.0 gal
